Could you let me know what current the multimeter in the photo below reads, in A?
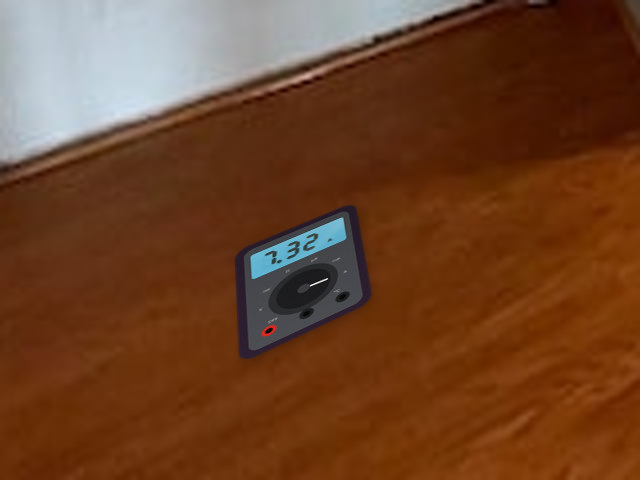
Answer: 7.32 A
